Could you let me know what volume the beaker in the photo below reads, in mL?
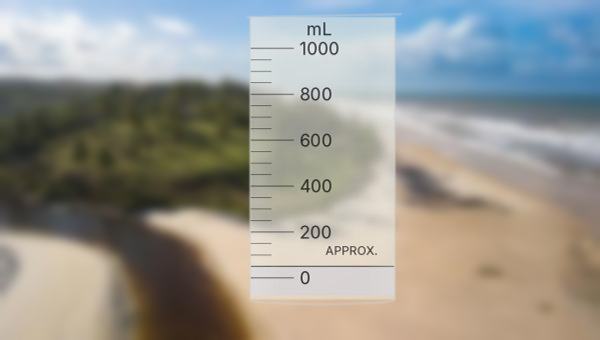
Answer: 50 mL
